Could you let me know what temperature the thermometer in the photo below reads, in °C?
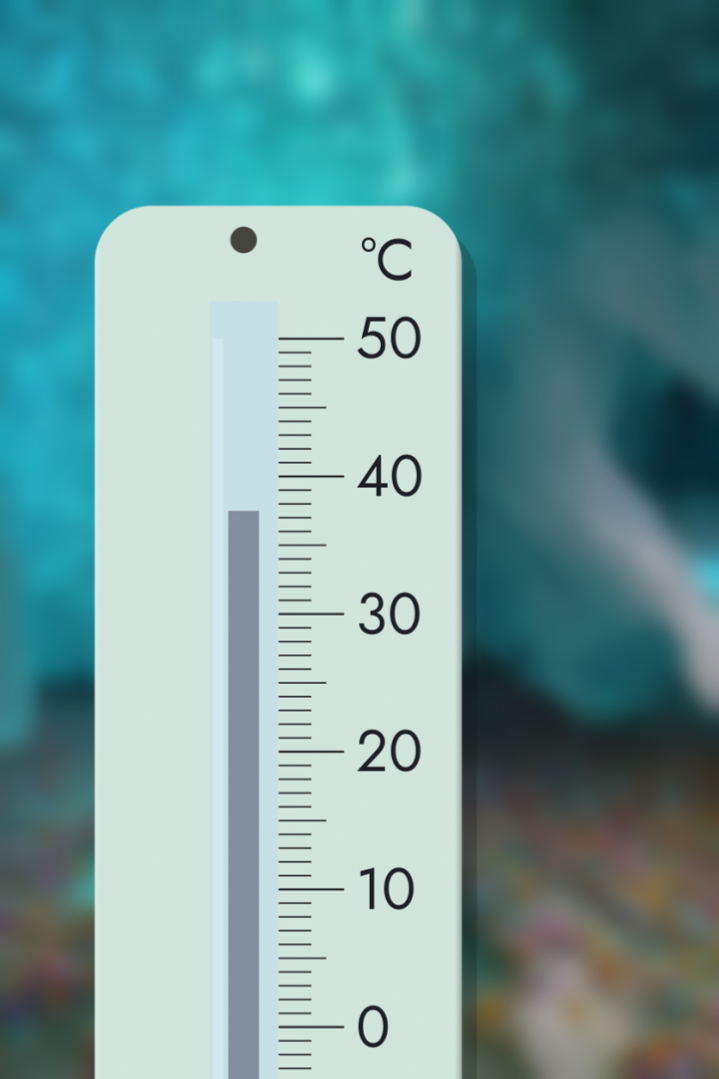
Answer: 37.5 °C
